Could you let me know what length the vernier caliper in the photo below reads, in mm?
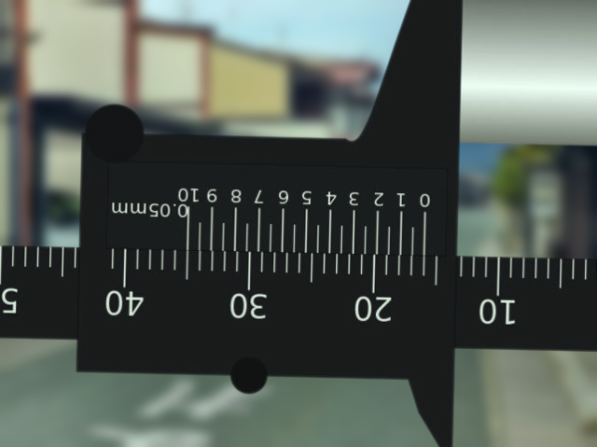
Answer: 16.0 mm
